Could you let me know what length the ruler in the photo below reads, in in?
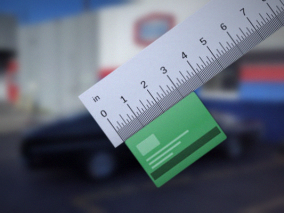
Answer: 3.5 in
